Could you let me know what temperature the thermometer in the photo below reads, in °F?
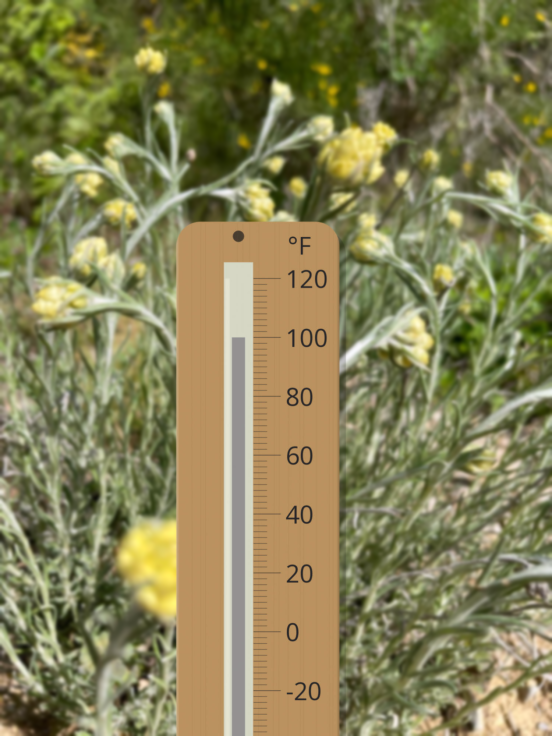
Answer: 100 °F
